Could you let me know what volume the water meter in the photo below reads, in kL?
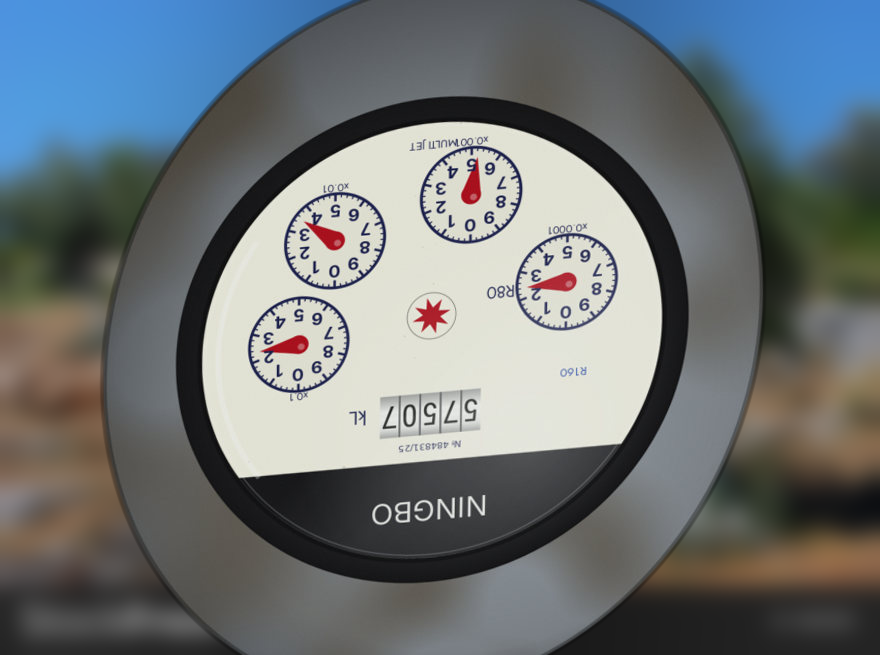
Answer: 57507.2352 kL
